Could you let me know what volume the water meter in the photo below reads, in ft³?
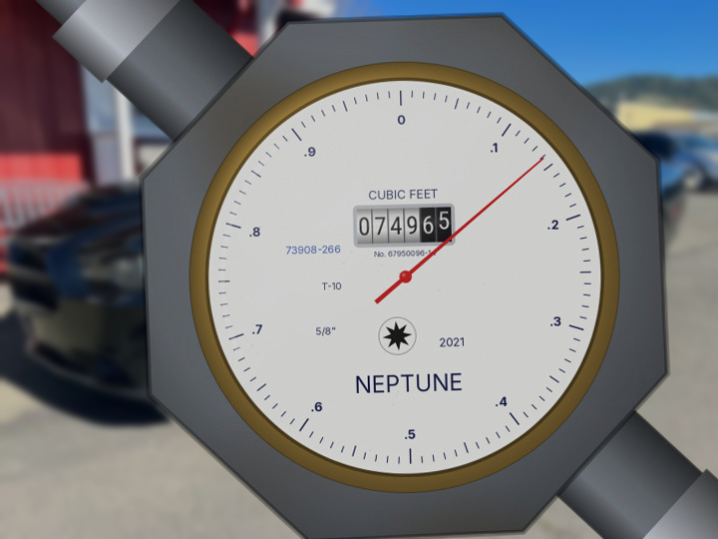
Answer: 74965.14 ft³
